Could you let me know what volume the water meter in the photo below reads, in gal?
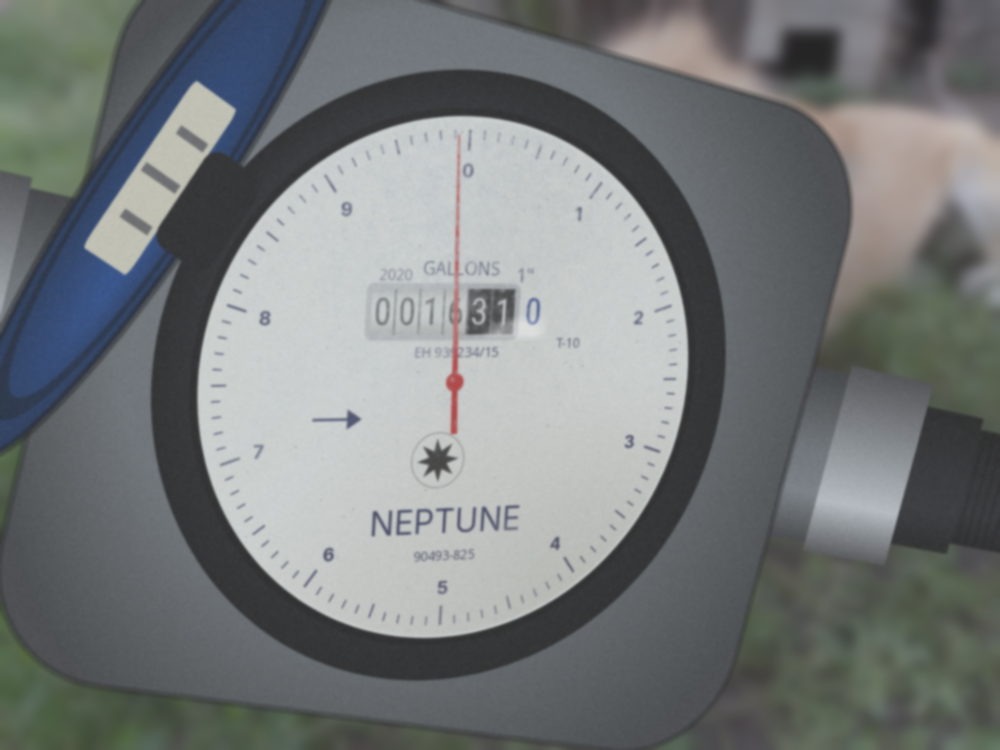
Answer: 16309.9 gal
